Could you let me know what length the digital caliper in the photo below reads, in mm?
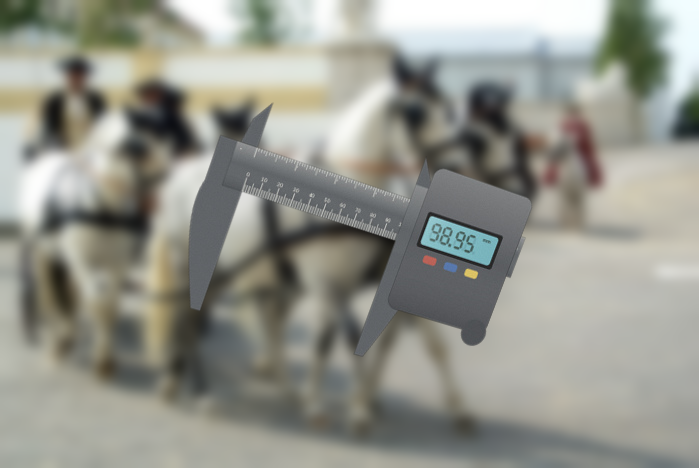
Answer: 98.95 mm
